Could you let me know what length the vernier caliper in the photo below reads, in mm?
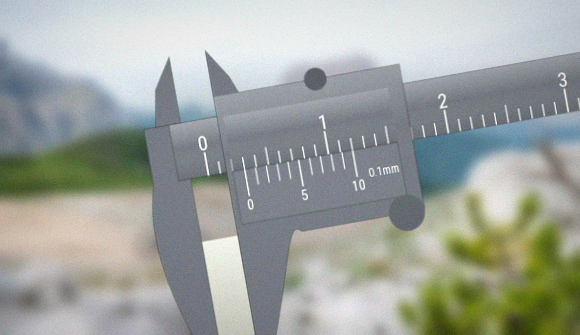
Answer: 3.0 mm
